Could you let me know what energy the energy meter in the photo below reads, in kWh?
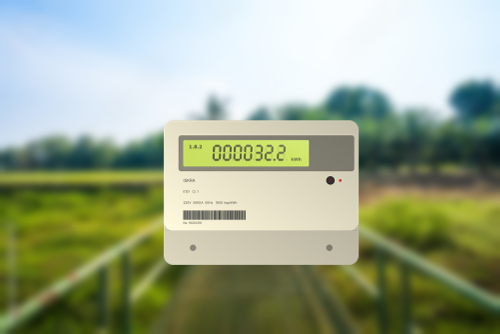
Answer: 32.2 kWh
